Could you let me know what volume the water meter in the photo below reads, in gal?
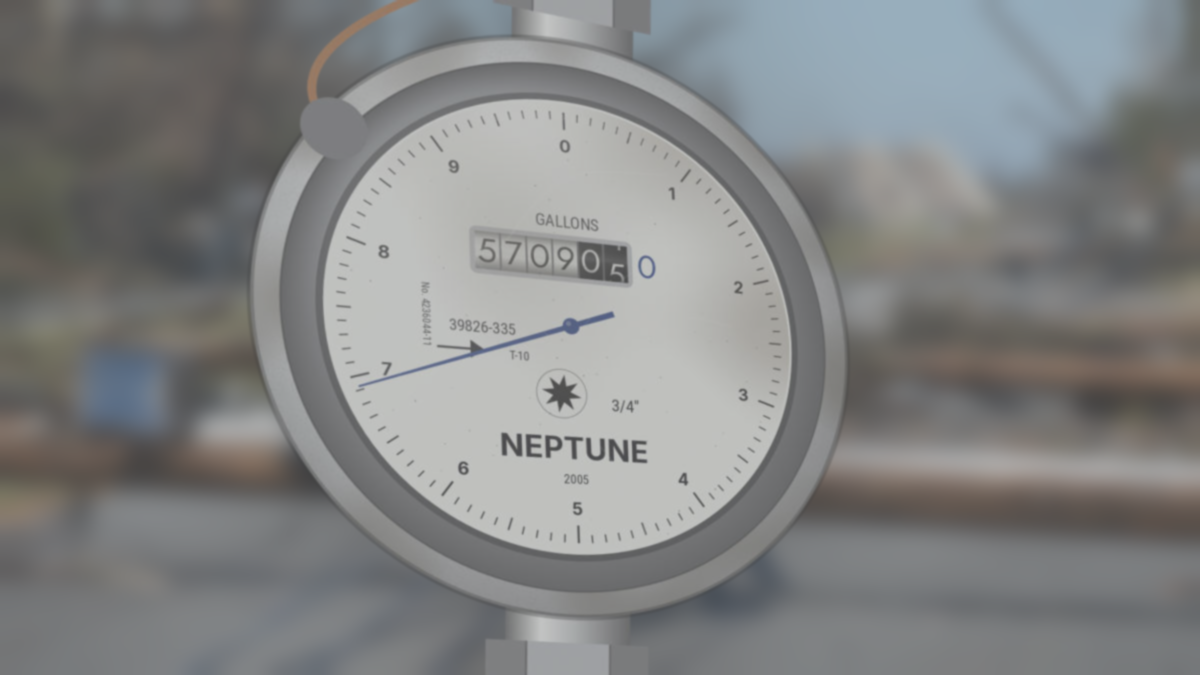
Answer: 5709046.9 gal
